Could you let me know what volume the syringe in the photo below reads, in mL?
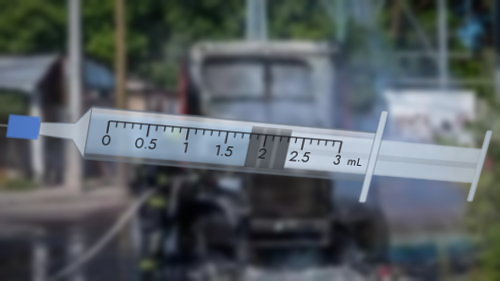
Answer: 1.8 mL
